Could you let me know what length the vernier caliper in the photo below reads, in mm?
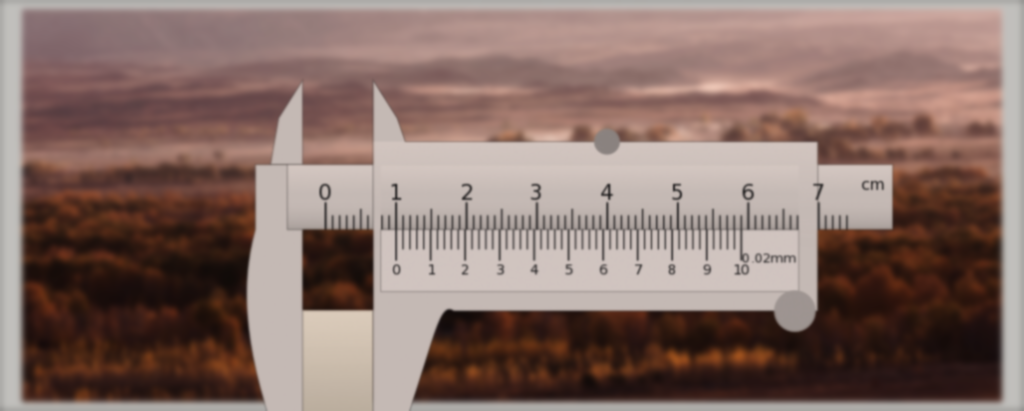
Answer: 10.0 mm
